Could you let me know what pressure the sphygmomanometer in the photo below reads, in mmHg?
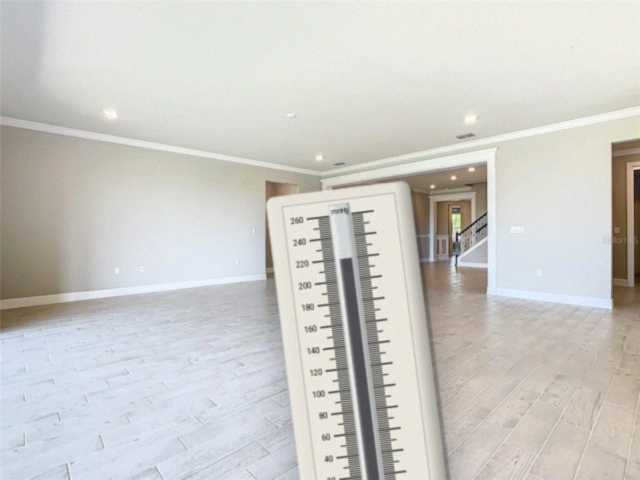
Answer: 220 mmHg
